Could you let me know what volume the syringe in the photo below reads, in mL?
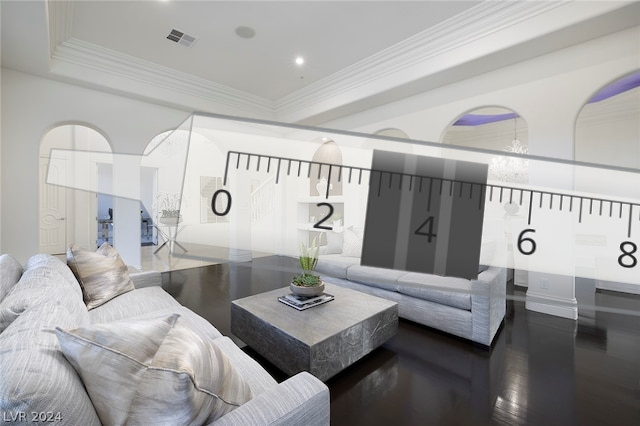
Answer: 2.8 mL
